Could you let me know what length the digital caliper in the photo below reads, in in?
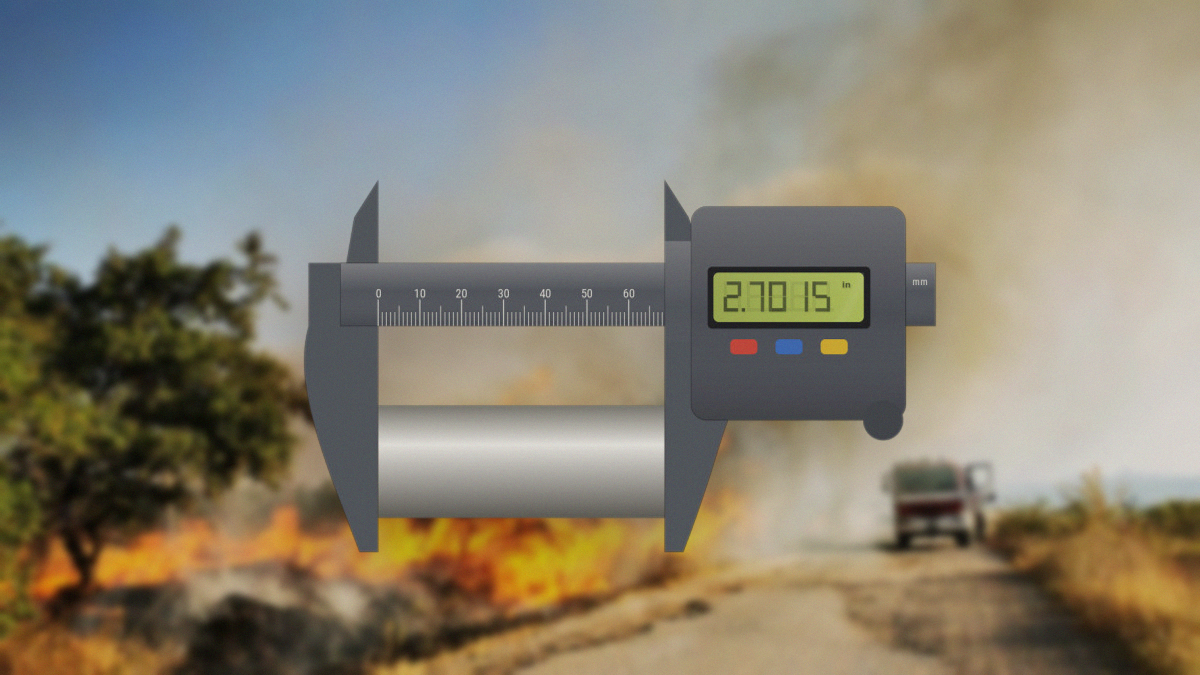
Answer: 2.7015 in
